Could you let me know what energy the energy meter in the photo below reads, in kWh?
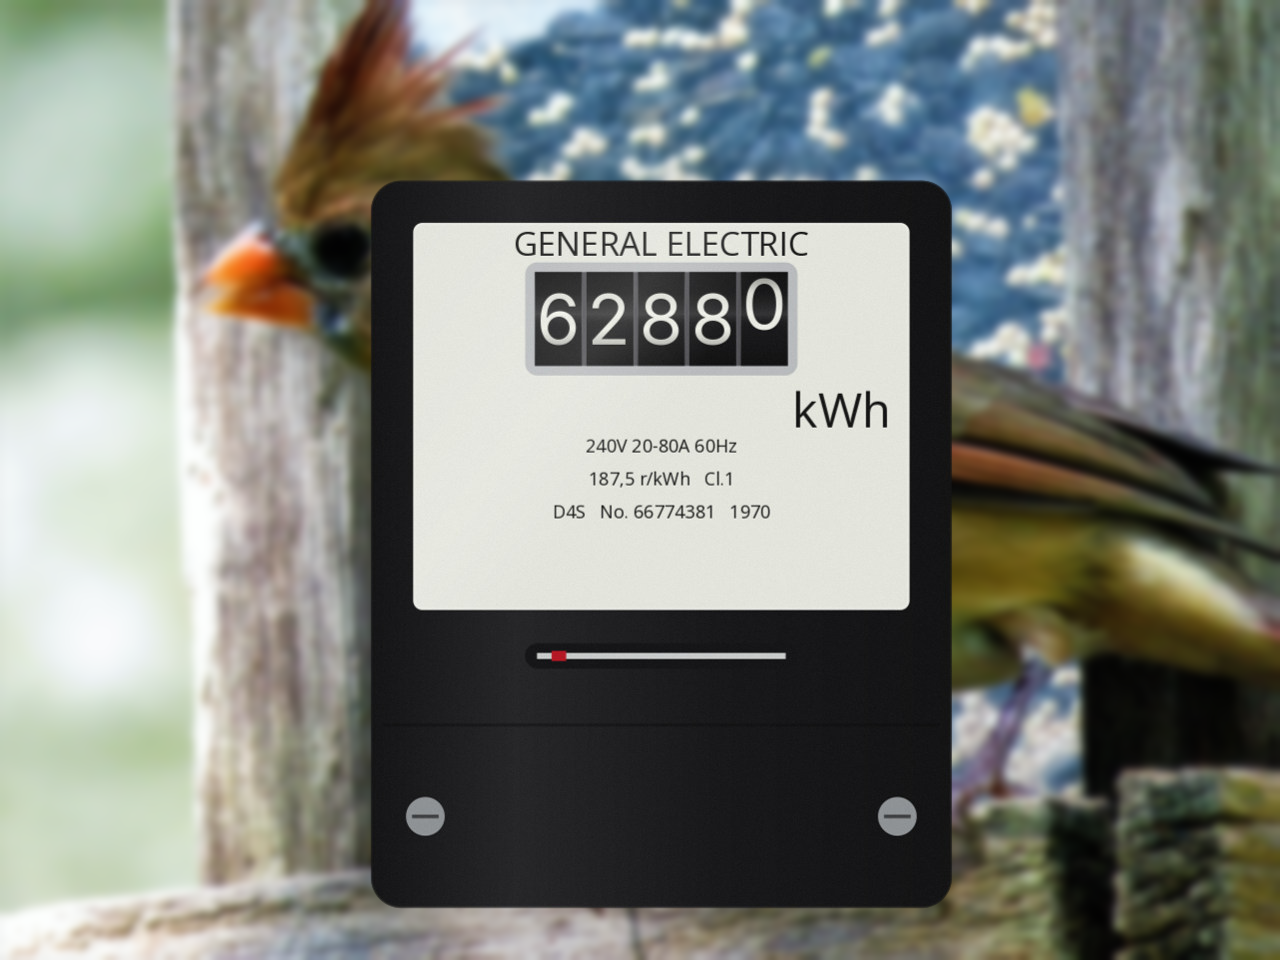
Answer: 62880 kWh
